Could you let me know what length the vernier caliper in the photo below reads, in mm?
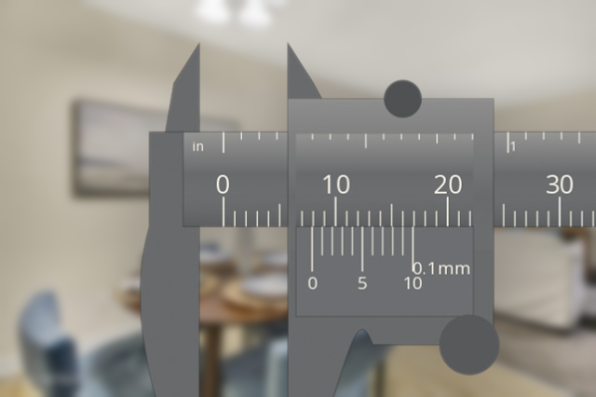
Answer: 7.9 mm
